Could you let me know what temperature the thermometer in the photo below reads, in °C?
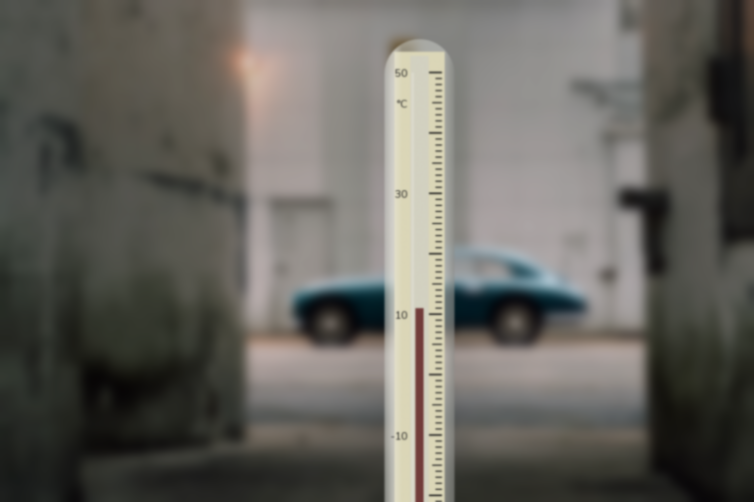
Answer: 11 °C
